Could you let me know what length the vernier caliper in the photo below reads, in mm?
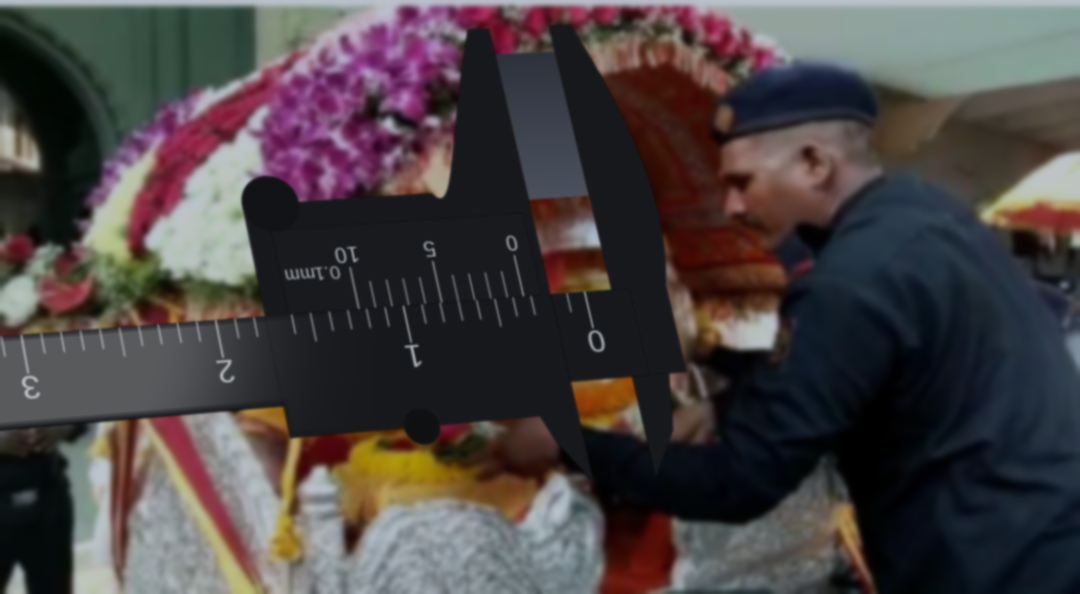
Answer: 3.4 mm
